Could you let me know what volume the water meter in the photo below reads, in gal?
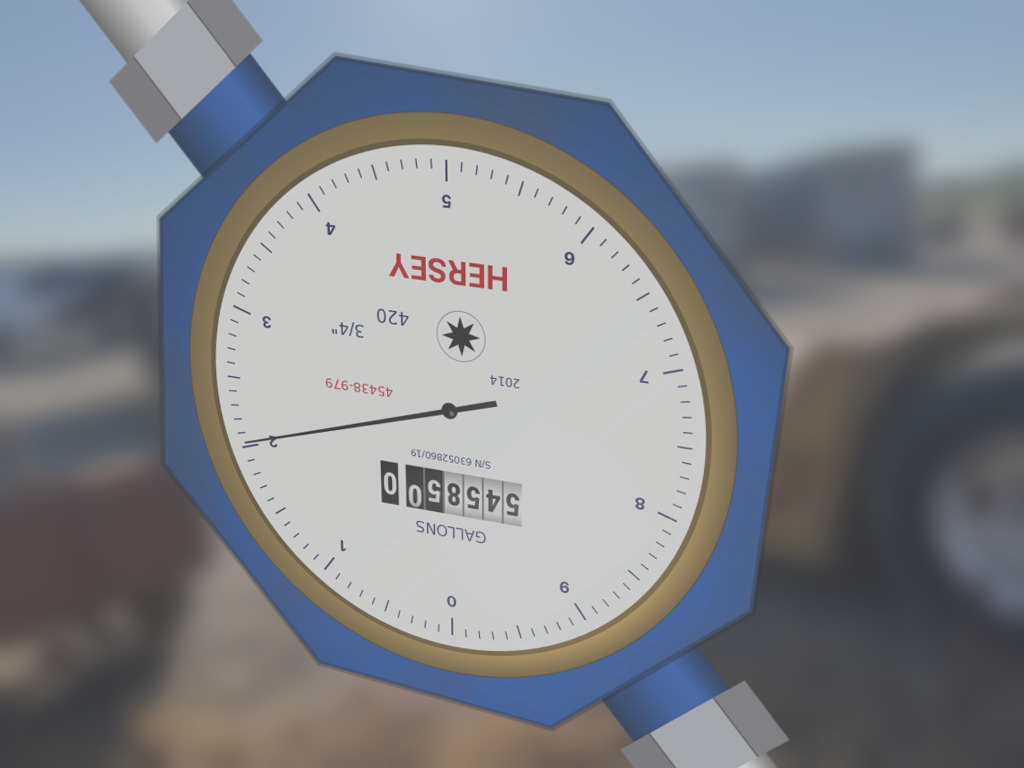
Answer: 5458502.0 gal
